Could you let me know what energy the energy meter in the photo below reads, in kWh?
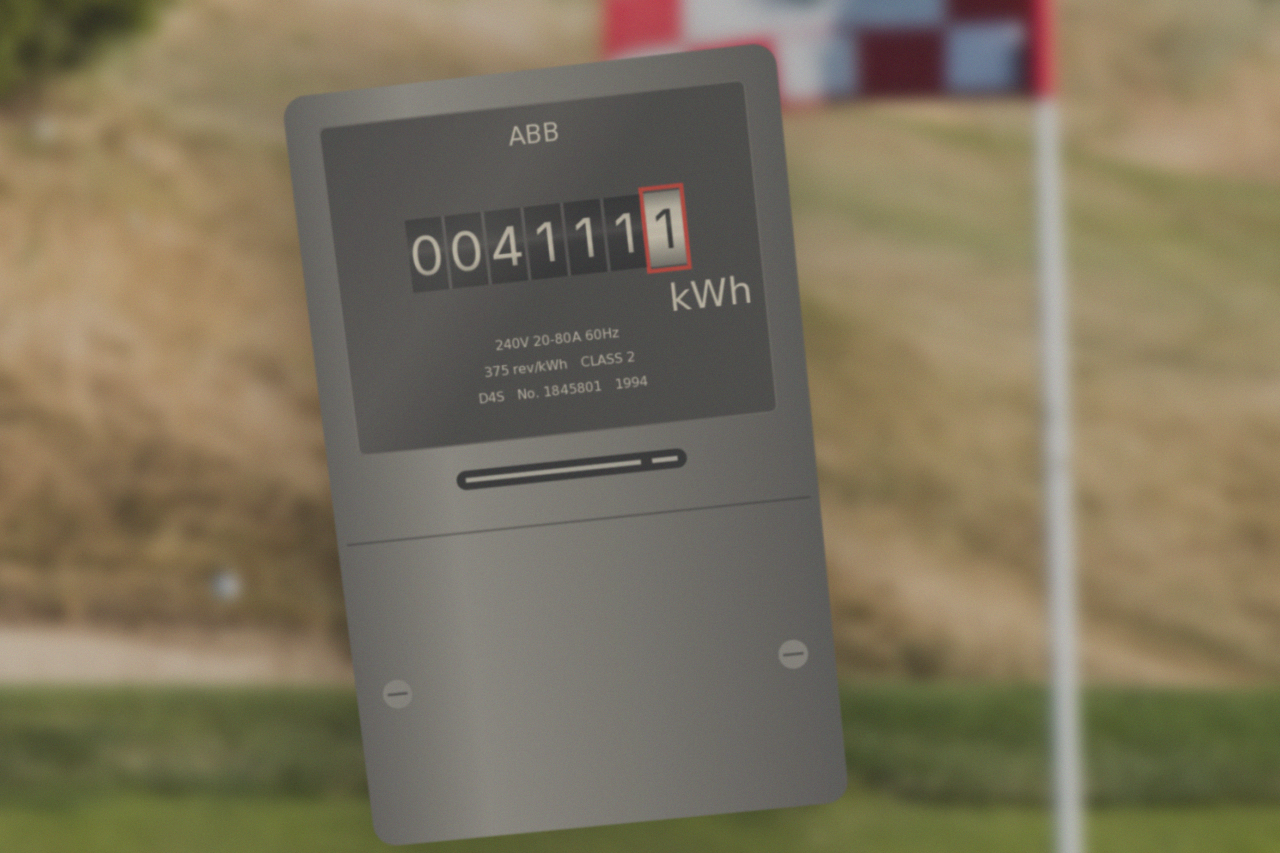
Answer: 4111.1 kWh
